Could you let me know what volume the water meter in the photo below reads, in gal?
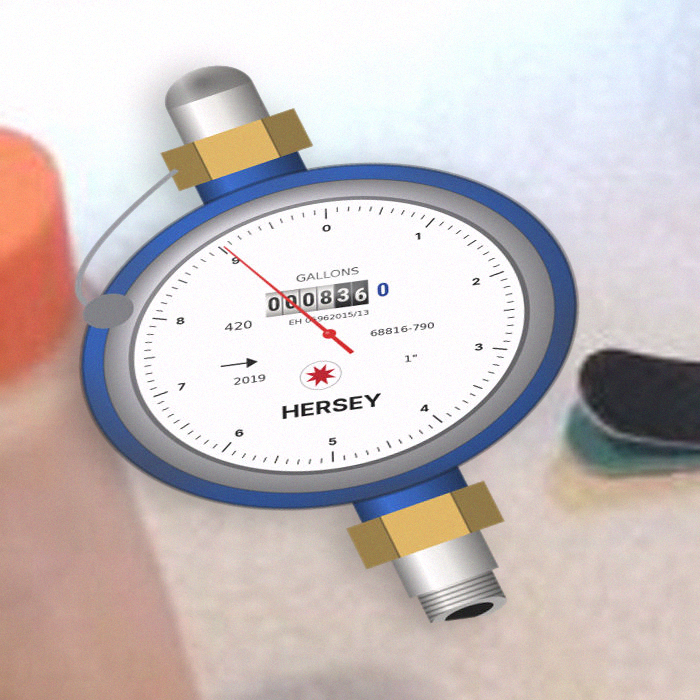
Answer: 8359.0 gal
